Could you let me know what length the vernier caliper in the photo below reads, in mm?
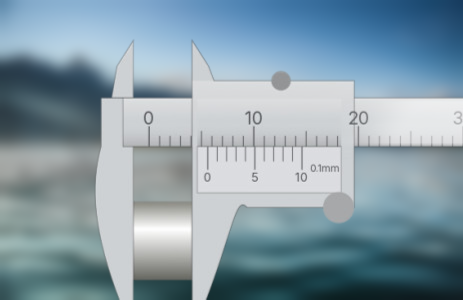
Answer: 5.6 mm
